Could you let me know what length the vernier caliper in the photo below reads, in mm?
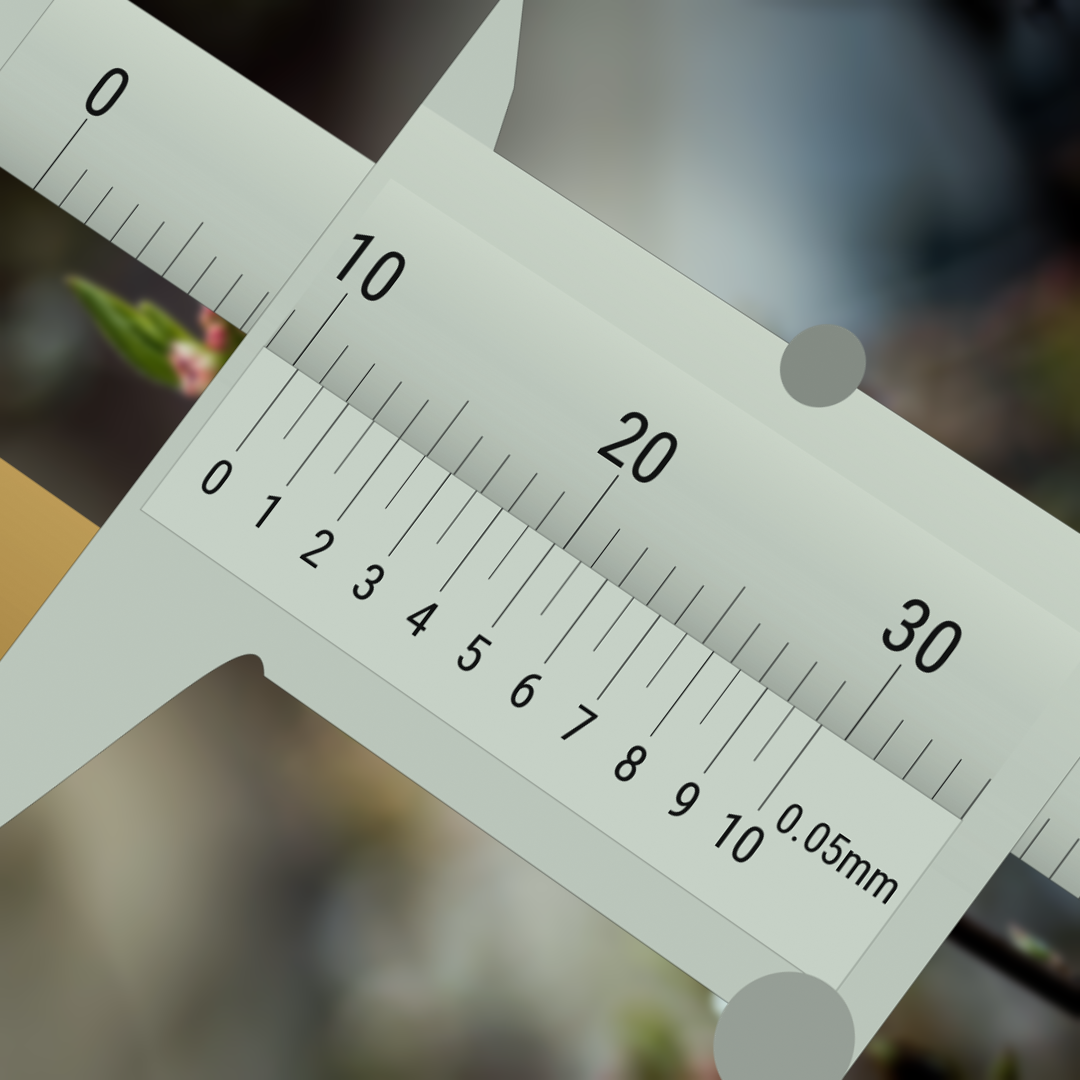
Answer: 10.20 mm
